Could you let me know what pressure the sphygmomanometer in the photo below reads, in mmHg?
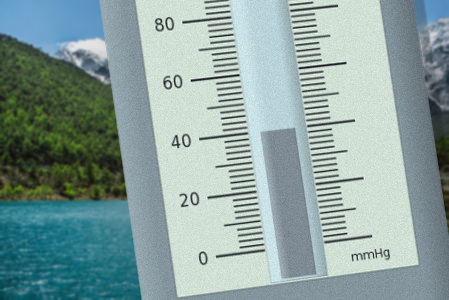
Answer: 40 mmHg
